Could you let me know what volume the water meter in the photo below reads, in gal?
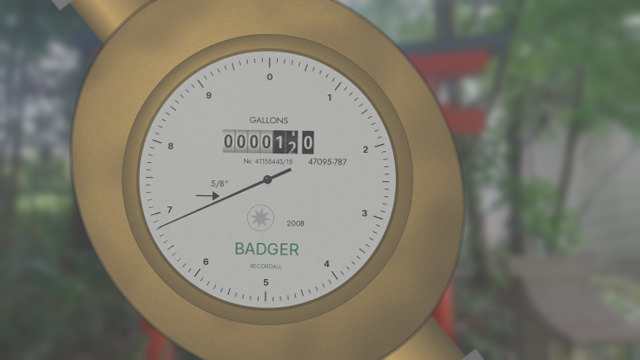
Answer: 116.8 gal
